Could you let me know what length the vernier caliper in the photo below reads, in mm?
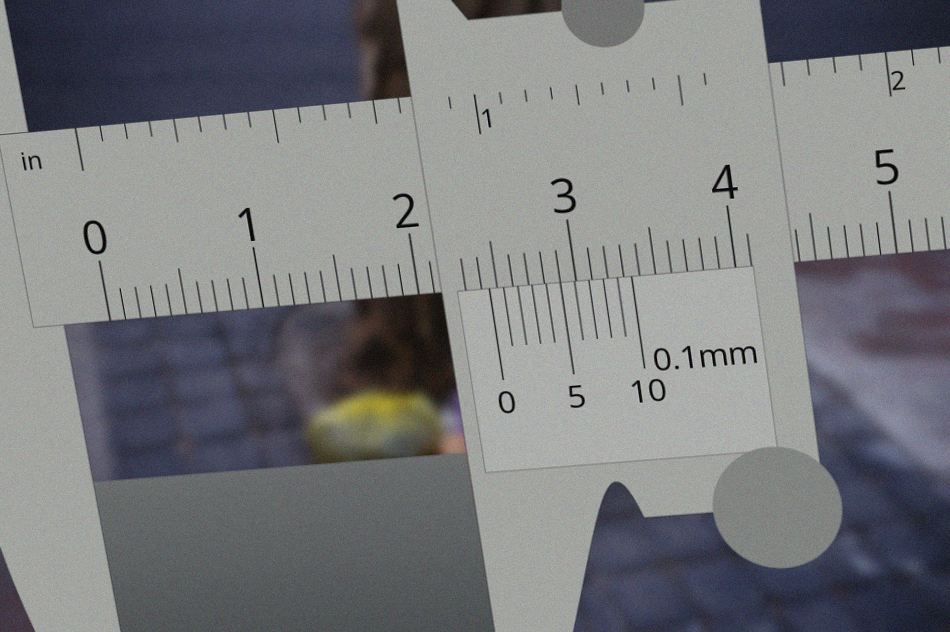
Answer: 24.5 mm
